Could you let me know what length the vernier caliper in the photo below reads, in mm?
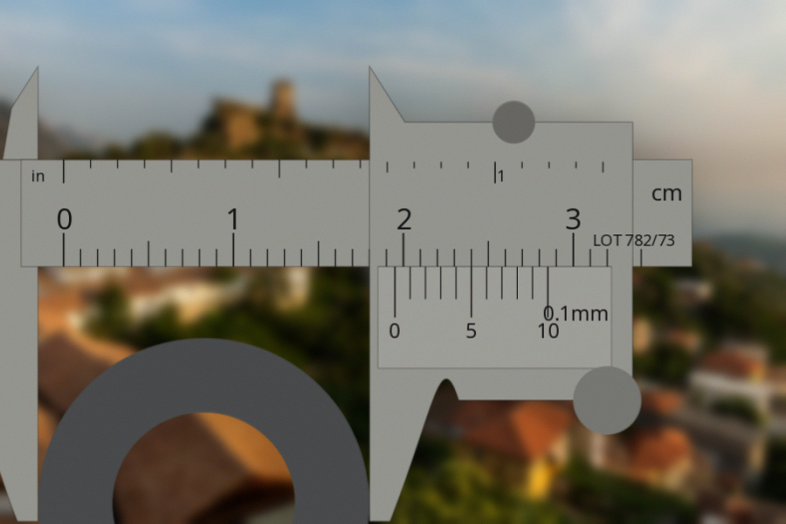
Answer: 19.5 mm
